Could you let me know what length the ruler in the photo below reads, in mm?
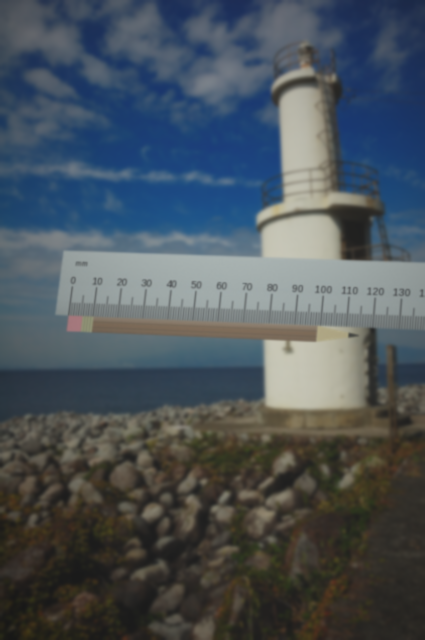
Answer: 115 mm
